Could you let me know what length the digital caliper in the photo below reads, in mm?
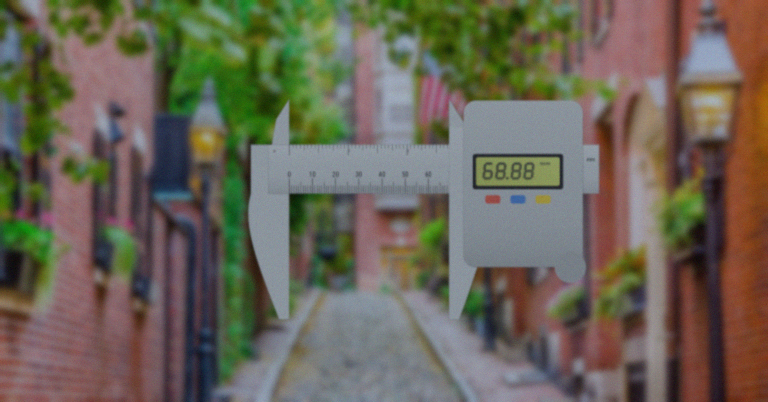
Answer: 68.88 mm
